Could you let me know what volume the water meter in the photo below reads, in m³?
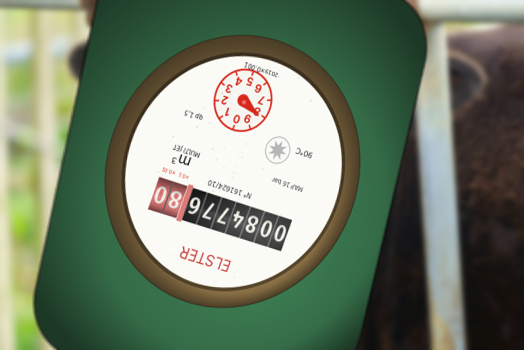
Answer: 84776.808 m³
